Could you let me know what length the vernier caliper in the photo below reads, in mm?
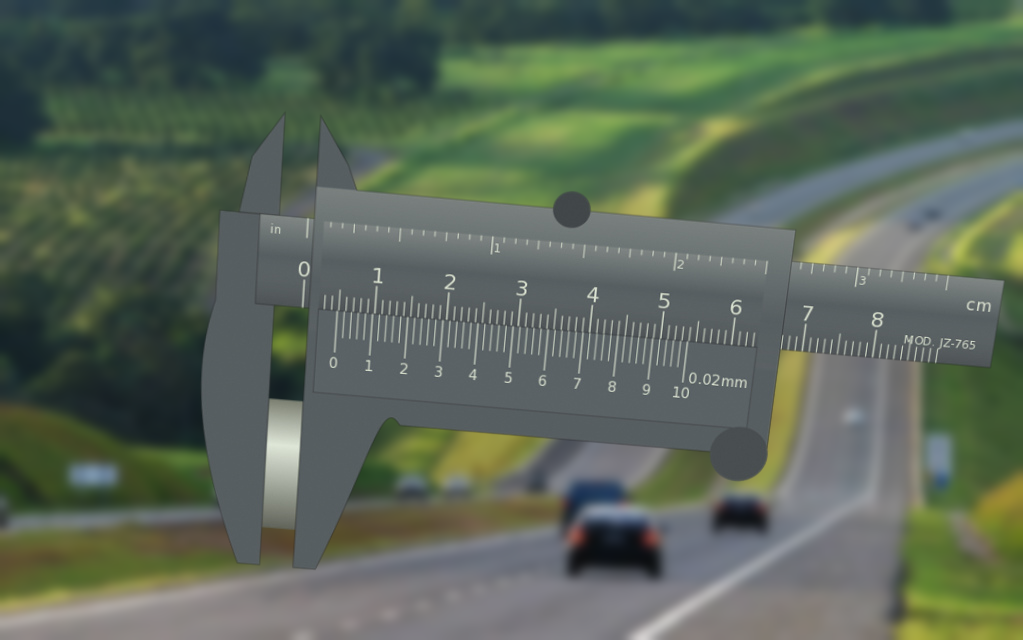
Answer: 4.8 mm
